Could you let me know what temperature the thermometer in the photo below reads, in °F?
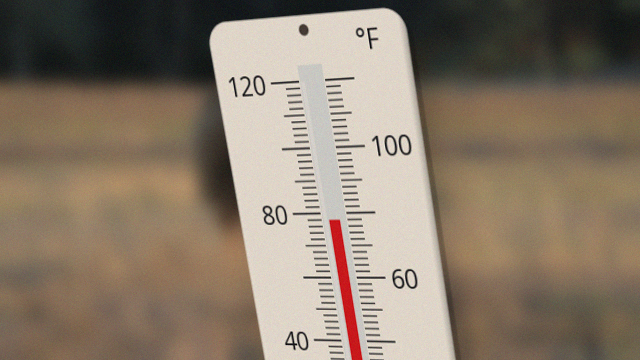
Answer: 78 °F
